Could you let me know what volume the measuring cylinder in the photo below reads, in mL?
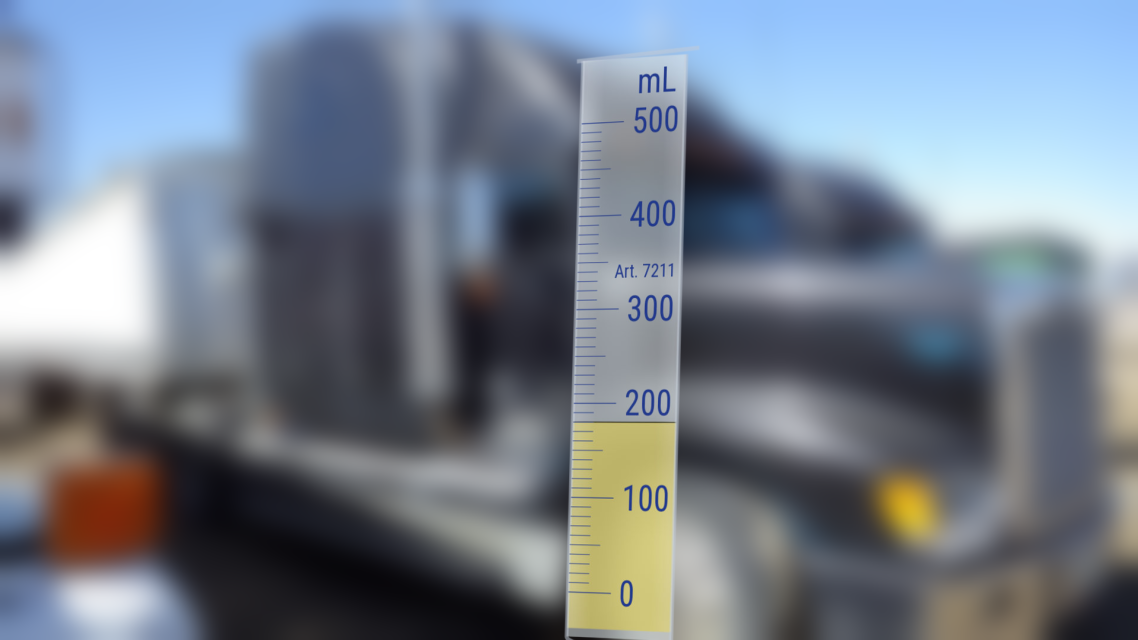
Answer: 180 mL
